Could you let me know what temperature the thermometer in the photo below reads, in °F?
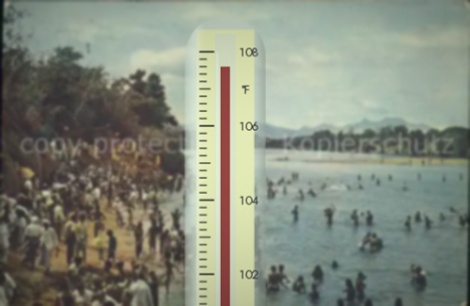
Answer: 107.6 °F
